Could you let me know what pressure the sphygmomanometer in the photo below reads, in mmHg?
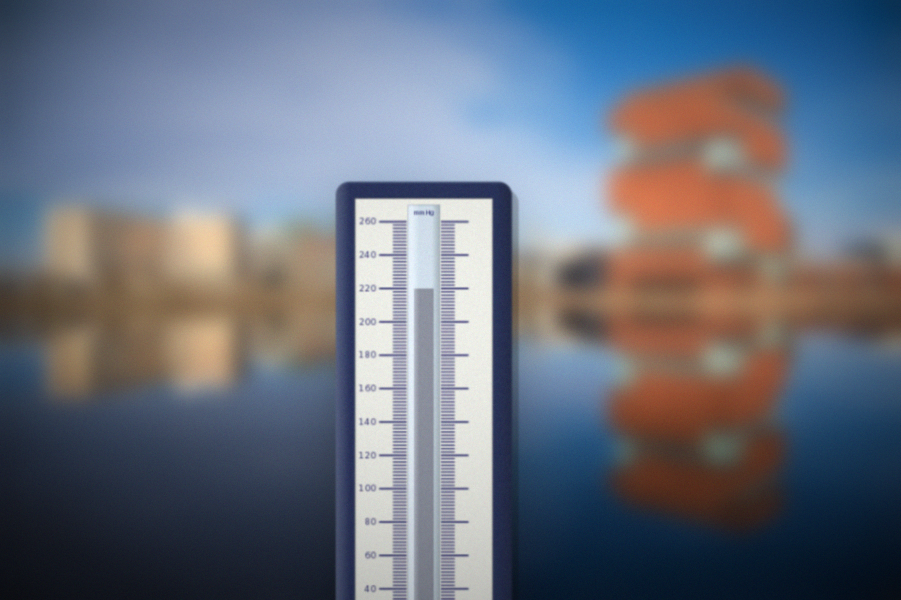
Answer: 220 mmHg
